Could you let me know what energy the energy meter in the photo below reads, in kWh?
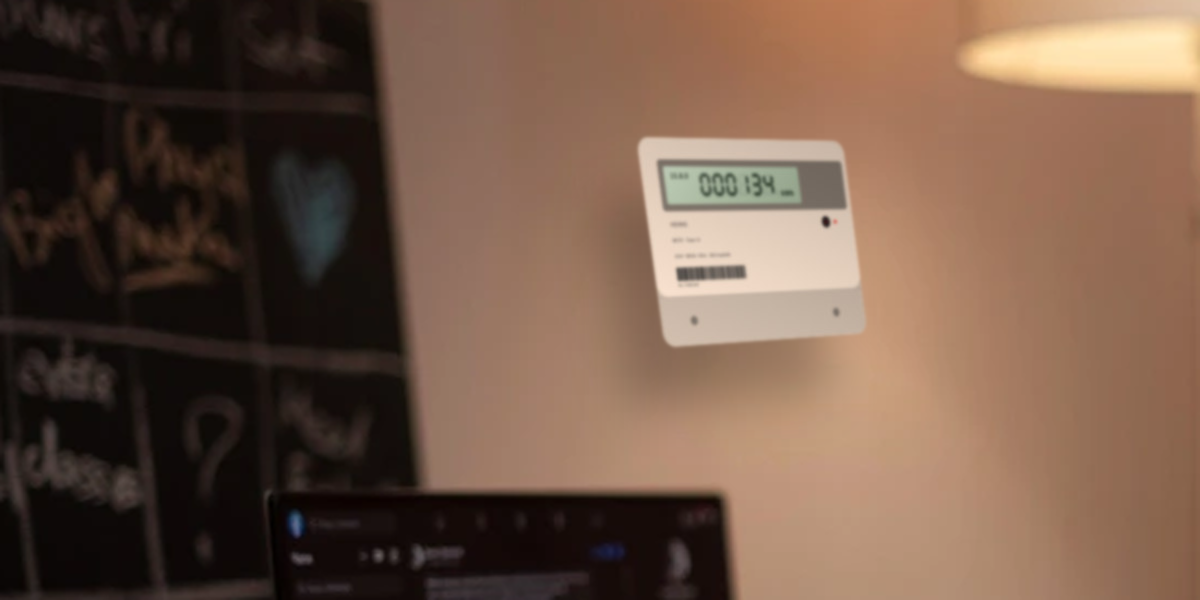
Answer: 134 kWh
